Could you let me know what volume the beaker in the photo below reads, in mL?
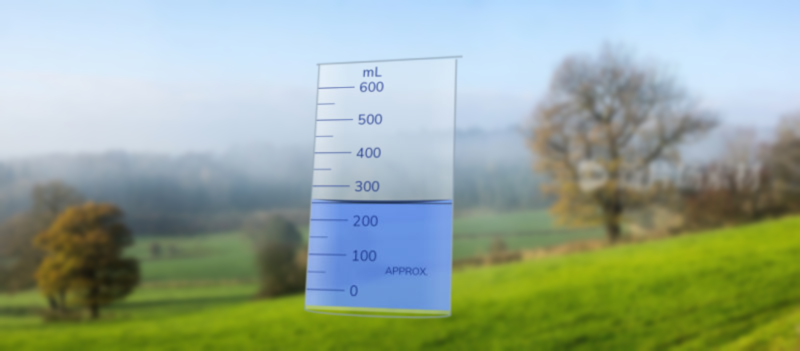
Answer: 250 mL
